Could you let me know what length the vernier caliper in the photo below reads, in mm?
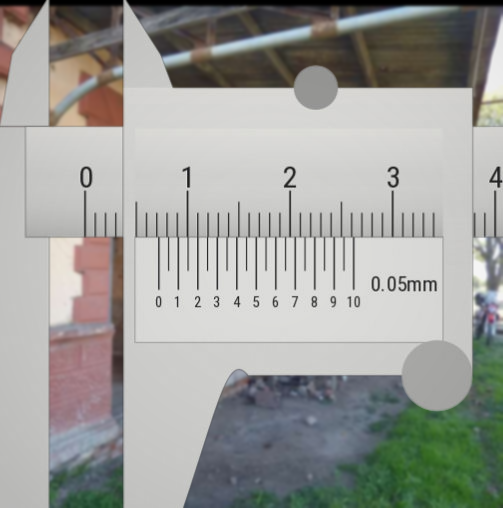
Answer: 7.2 mm
